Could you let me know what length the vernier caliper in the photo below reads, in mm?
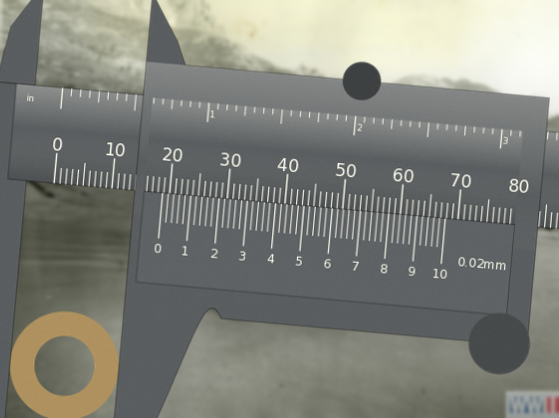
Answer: 18.8 mm
